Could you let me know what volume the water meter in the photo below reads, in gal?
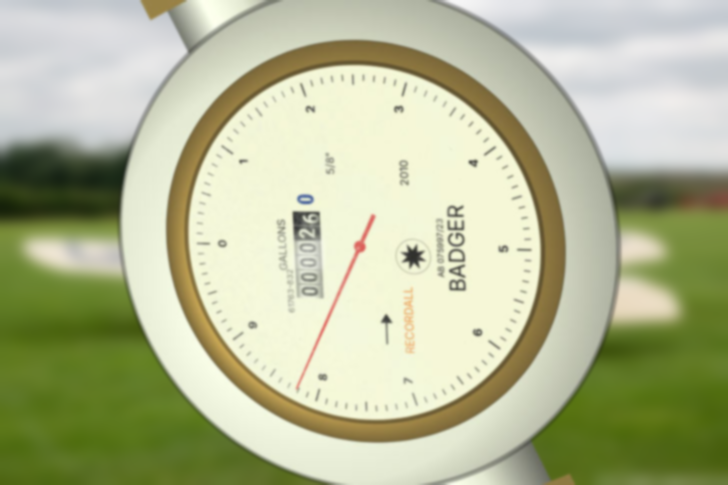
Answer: 258.2 gal
